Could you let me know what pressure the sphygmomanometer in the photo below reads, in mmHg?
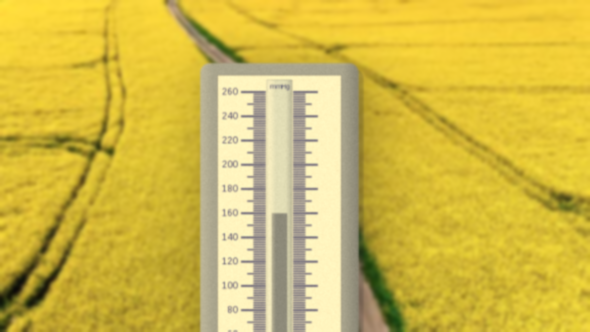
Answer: 160 mmHg
